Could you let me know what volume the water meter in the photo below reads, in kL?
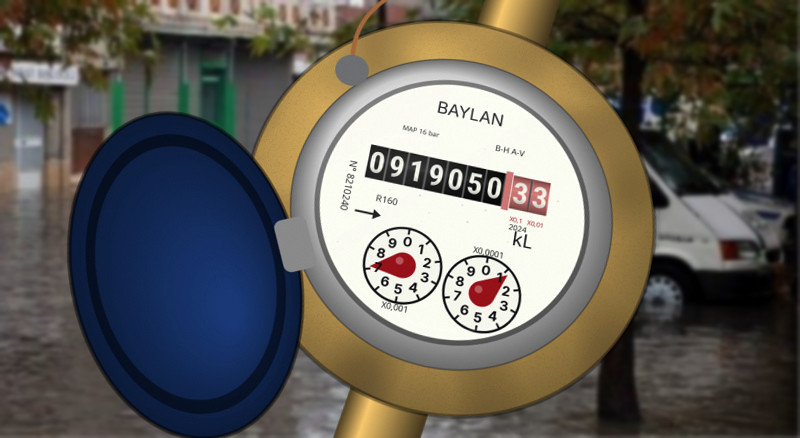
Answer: 919050.3371 kL
